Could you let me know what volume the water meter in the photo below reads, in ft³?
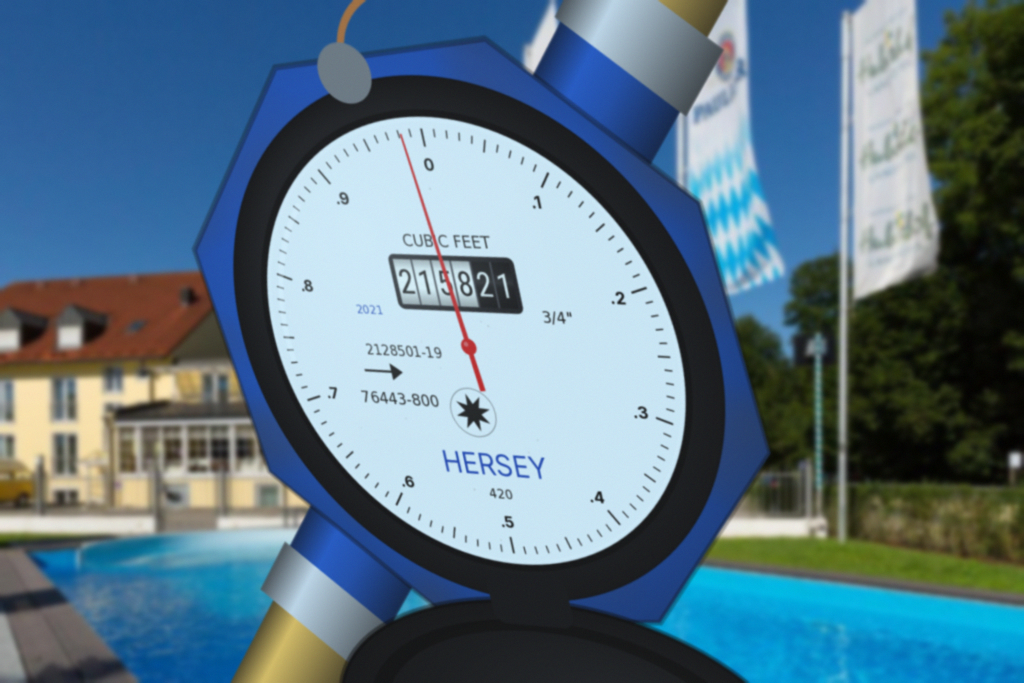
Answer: 215820.98 ft³
